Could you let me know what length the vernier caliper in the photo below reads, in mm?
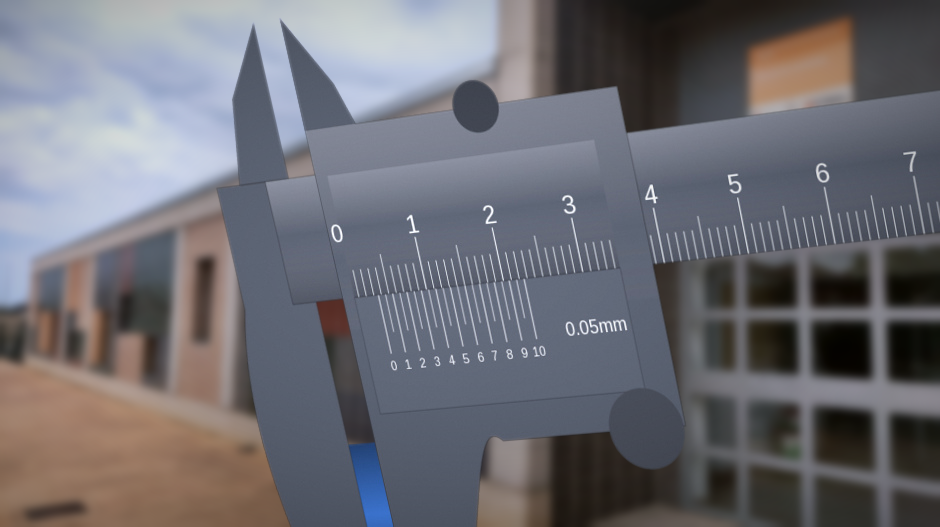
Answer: 3.6 mm
